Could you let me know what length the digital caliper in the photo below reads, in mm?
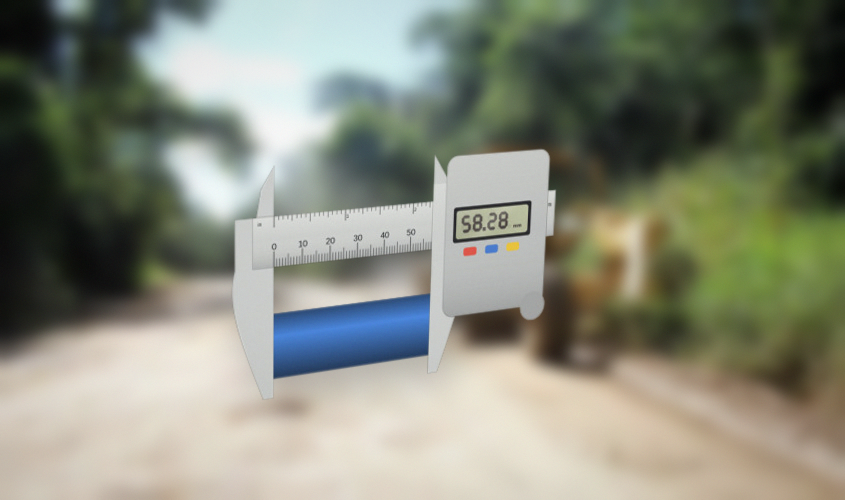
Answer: 58.28 mm
